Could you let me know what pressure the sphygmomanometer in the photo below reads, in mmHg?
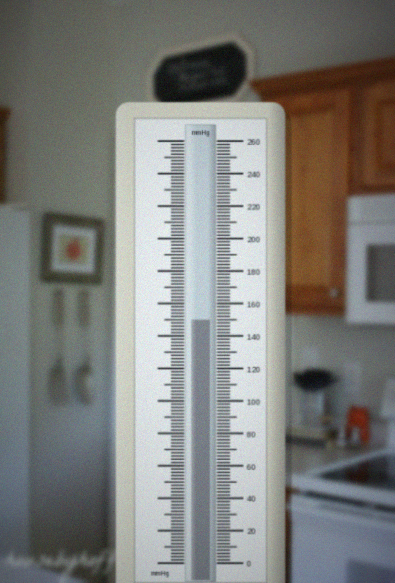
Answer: 150 mmHg
